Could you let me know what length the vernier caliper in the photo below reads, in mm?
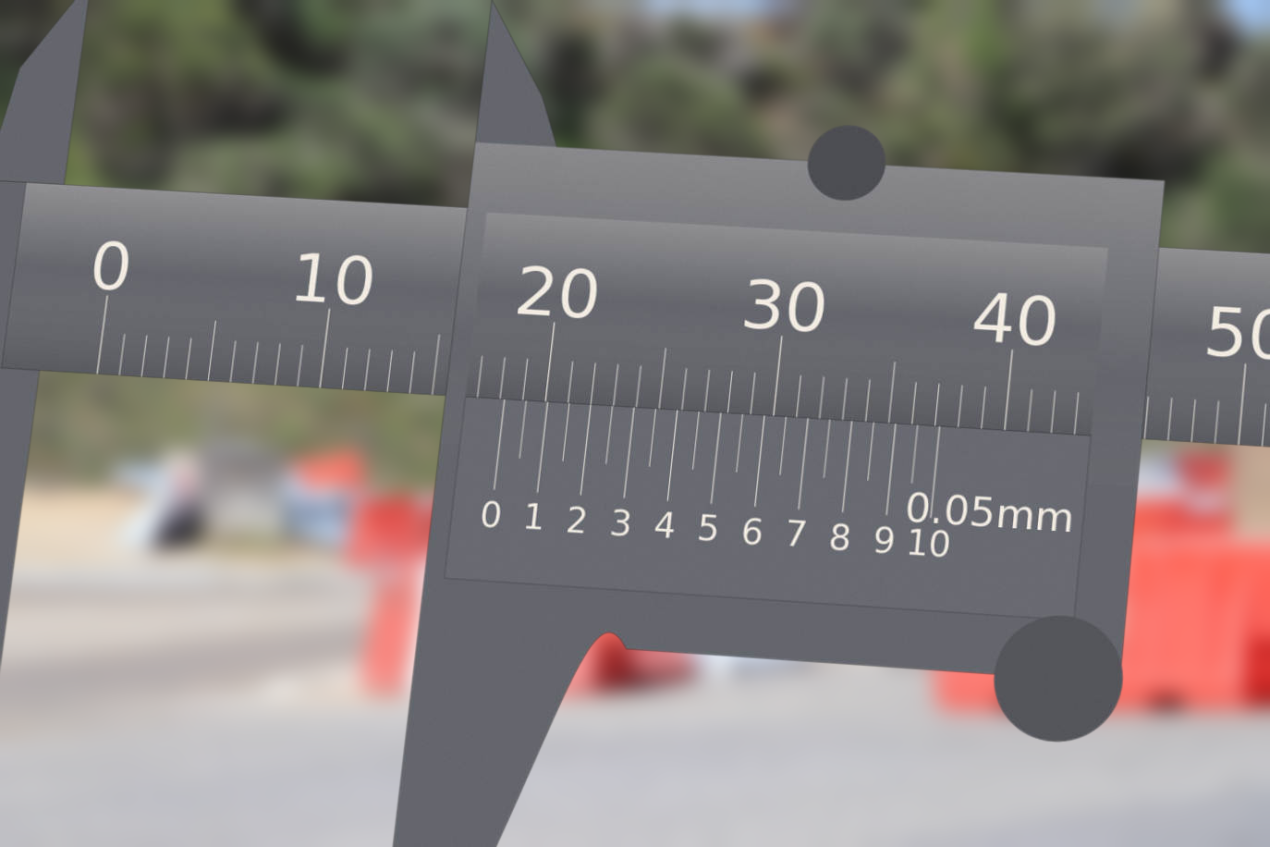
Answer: 18.2 mm
